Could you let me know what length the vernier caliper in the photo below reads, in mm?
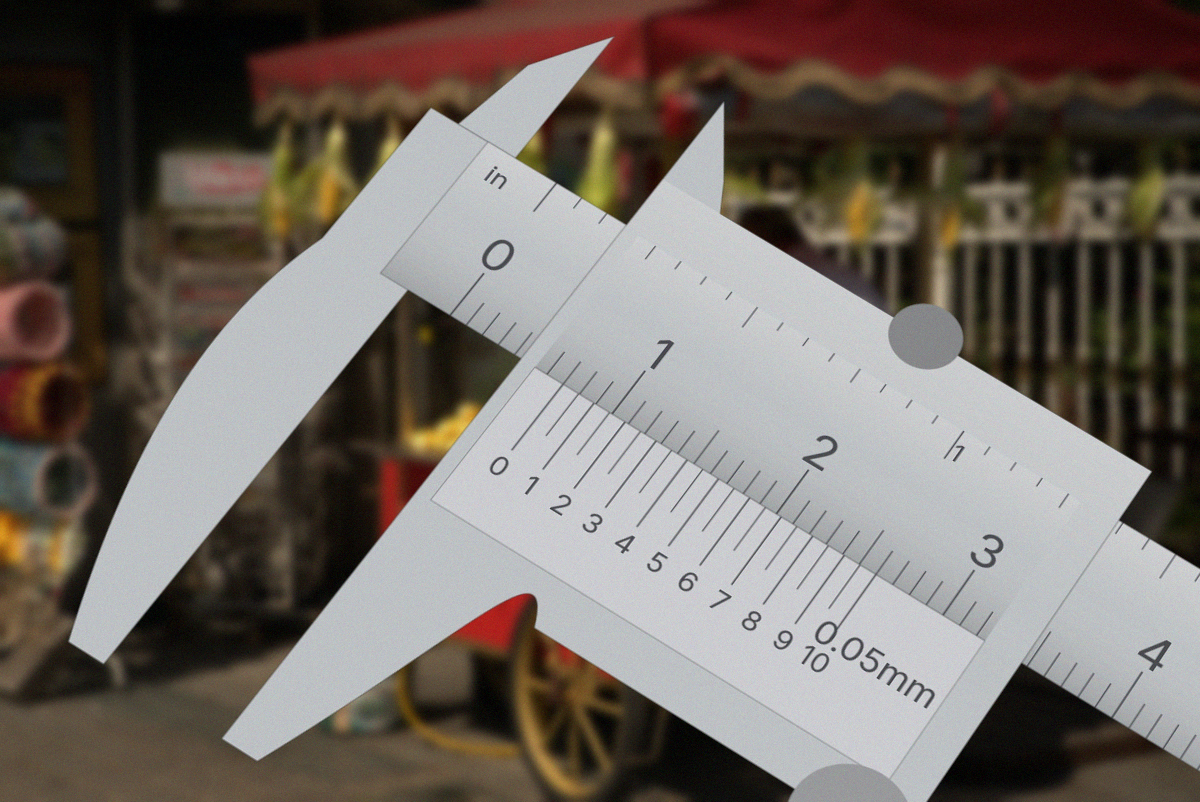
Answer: 7.0 mm
